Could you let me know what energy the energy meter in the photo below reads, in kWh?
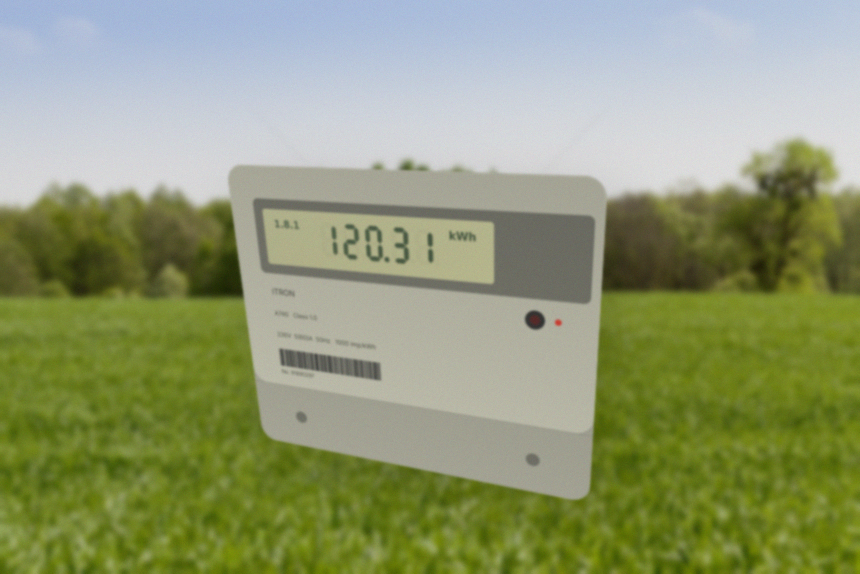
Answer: 120.31 kWh
